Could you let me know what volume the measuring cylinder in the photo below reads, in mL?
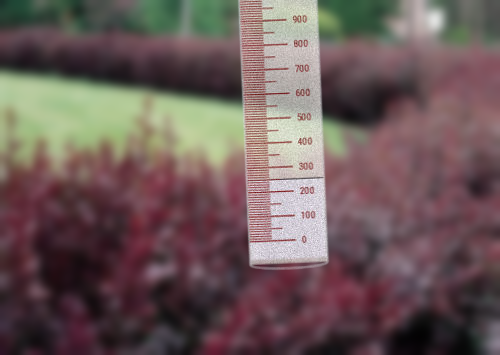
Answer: 250 mL
